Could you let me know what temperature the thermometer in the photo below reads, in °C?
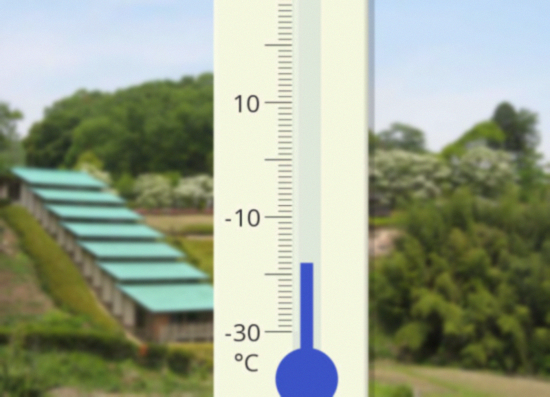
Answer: -18 °C
